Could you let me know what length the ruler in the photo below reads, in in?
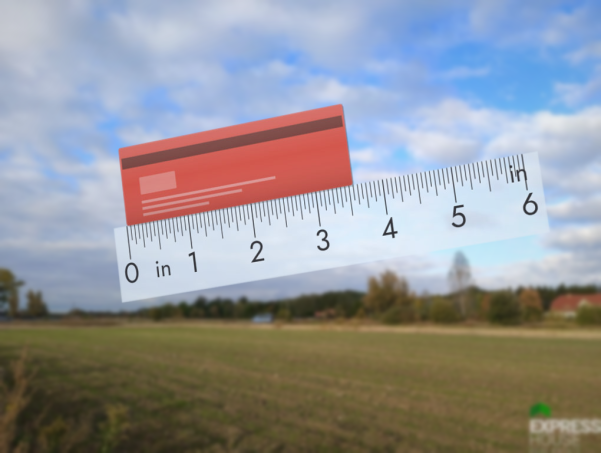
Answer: 3.5625 in
